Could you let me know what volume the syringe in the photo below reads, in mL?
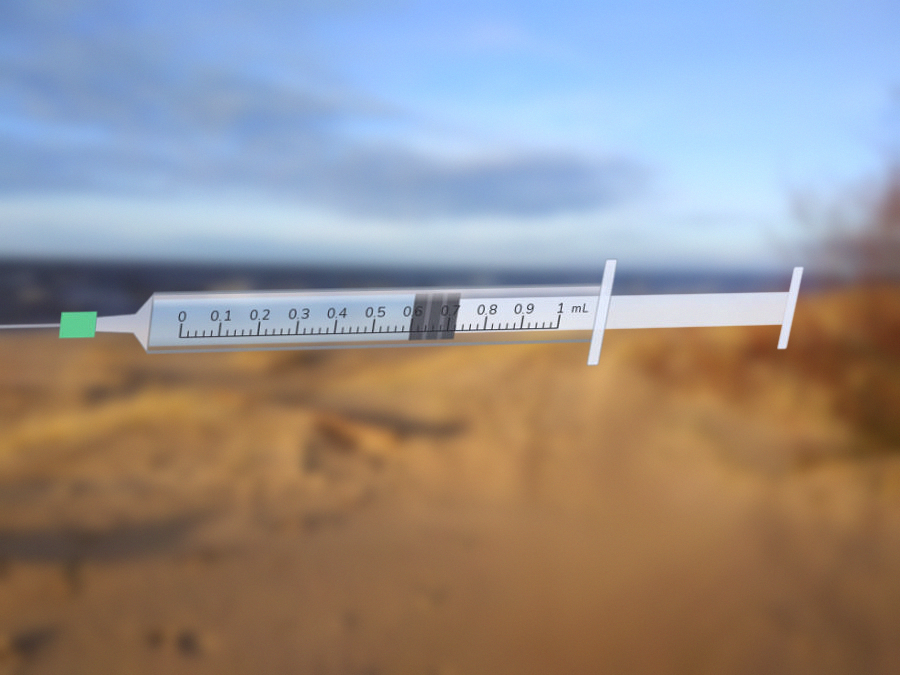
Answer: 0.6 mL
